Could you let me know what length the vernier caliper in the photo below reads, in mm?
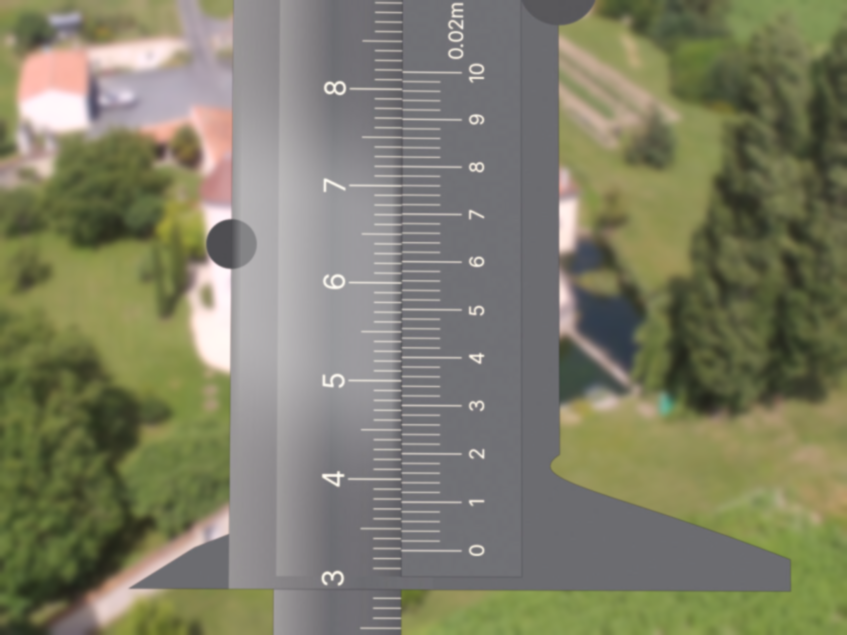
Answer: 32.8 mm
